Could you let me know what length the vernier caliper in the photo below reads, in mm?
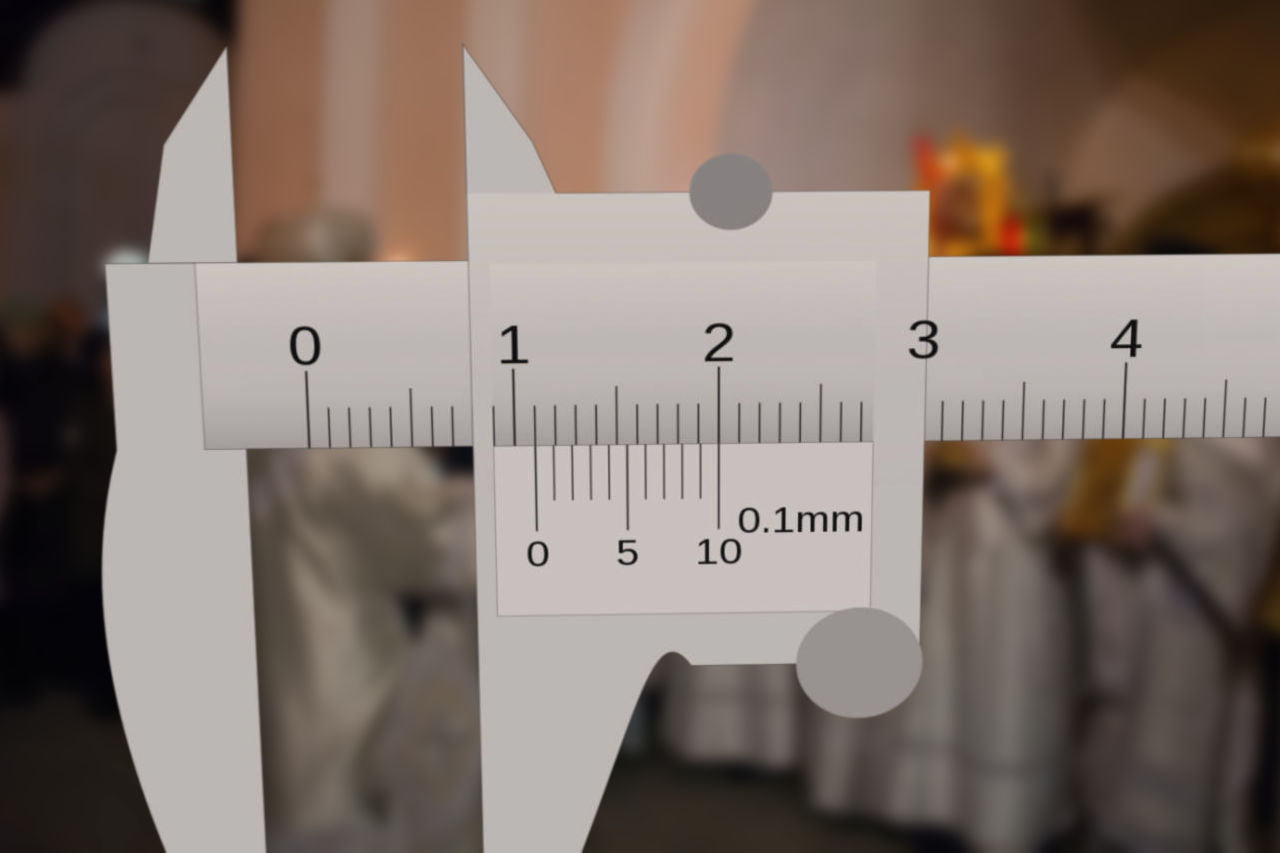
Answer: 11.0 mm
